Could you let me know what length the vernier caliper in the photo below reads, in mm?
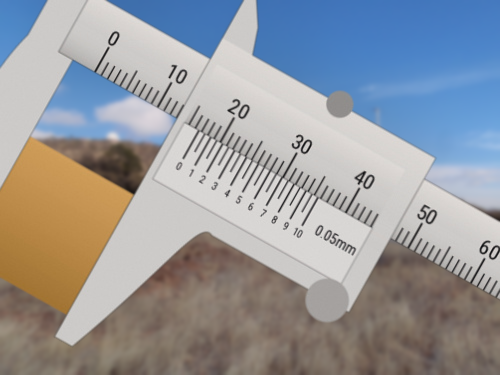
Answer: 16.6 mm
